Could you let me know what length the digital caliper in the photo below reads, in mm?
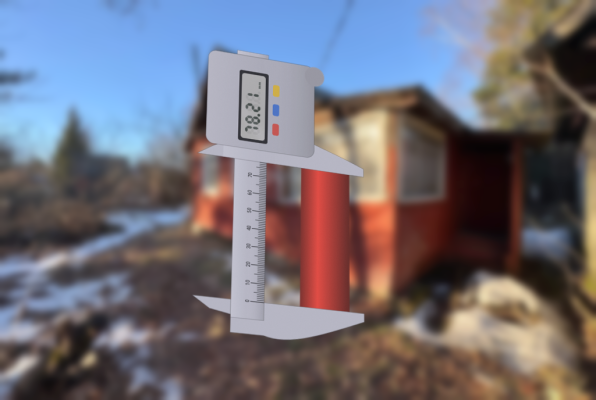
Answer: 78.21 mm
